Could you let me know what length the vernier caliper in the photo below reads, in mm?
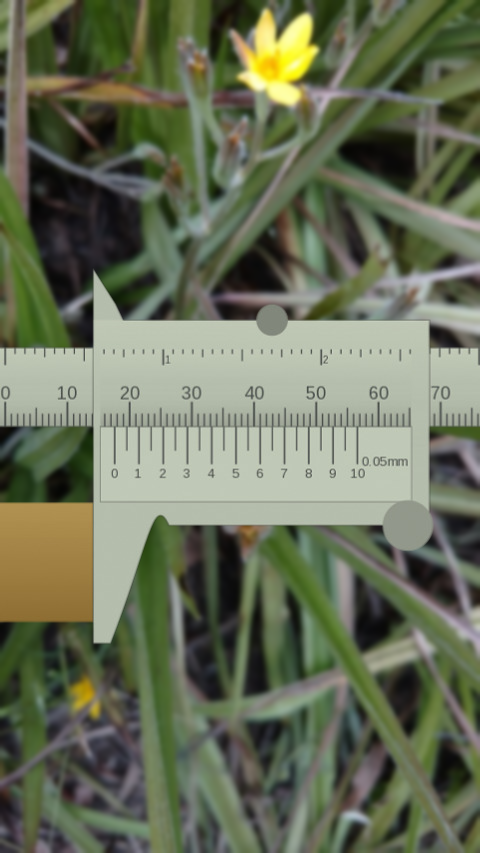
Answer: 17.6 mm
